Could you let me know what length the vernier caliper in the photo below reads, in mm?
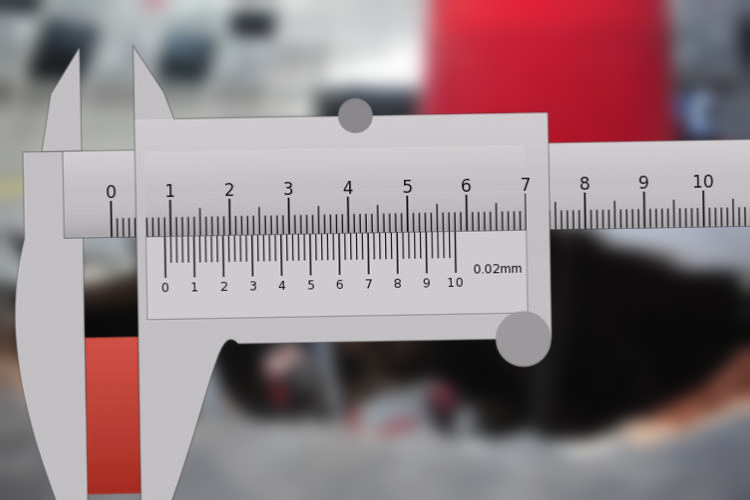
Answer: 9.0 mm
